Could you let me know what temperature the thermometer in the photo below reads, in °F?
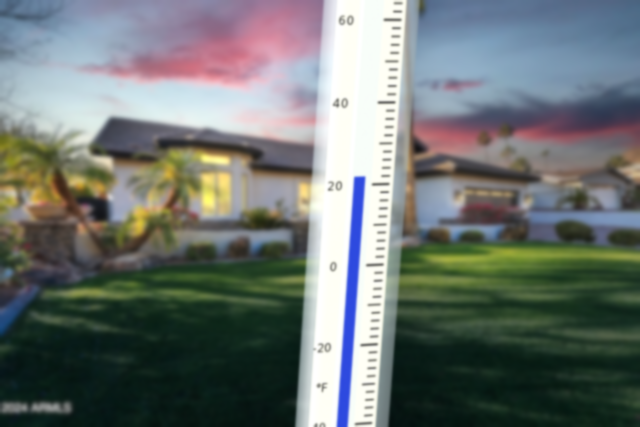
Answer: 22 °F
